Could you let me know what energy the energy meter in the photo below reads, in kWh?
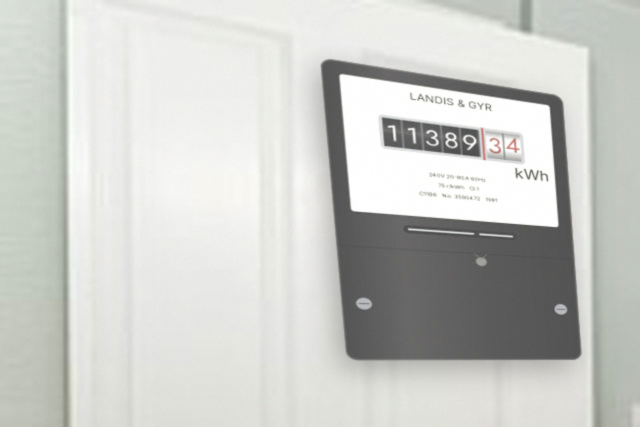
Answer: 11389.34 kWh
